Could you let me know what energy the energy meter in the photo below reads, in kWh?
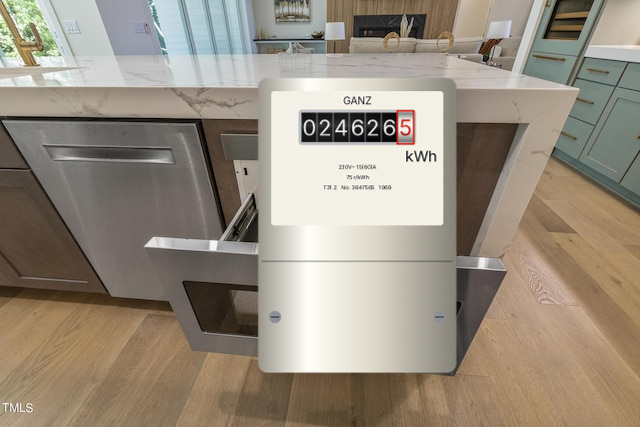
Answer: 24626.5 kWh
